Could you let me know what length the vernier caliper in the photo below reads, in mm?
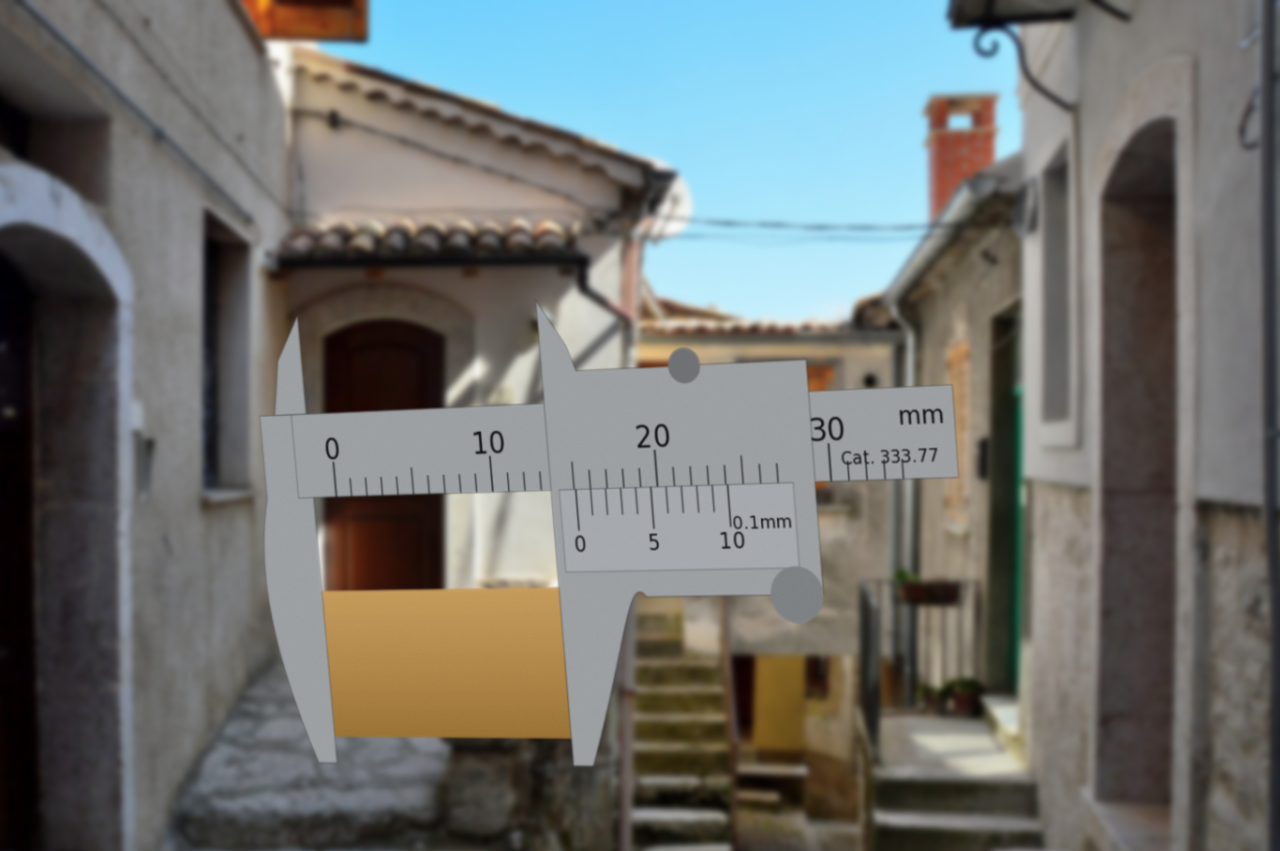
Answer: 15.1 mm
